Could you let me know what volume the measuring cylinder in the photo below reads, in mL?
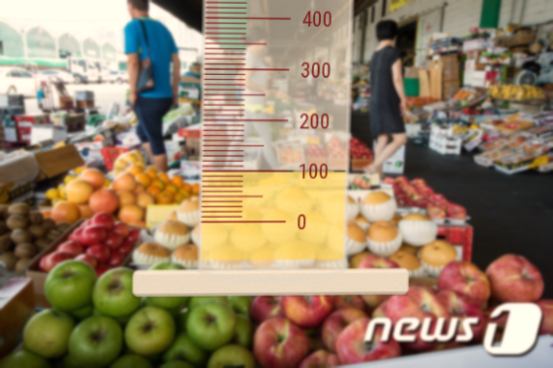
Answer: 100 mL
